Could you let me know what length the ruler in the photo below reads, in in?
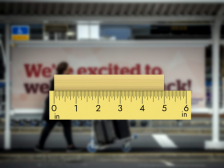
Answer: 5 in
